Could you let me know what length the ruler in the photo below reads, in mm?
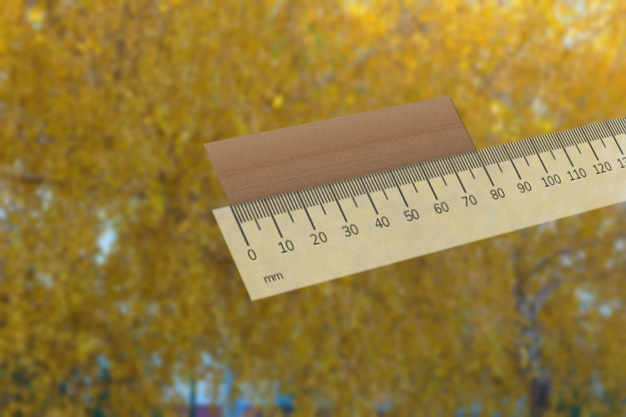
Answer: 80 mm
